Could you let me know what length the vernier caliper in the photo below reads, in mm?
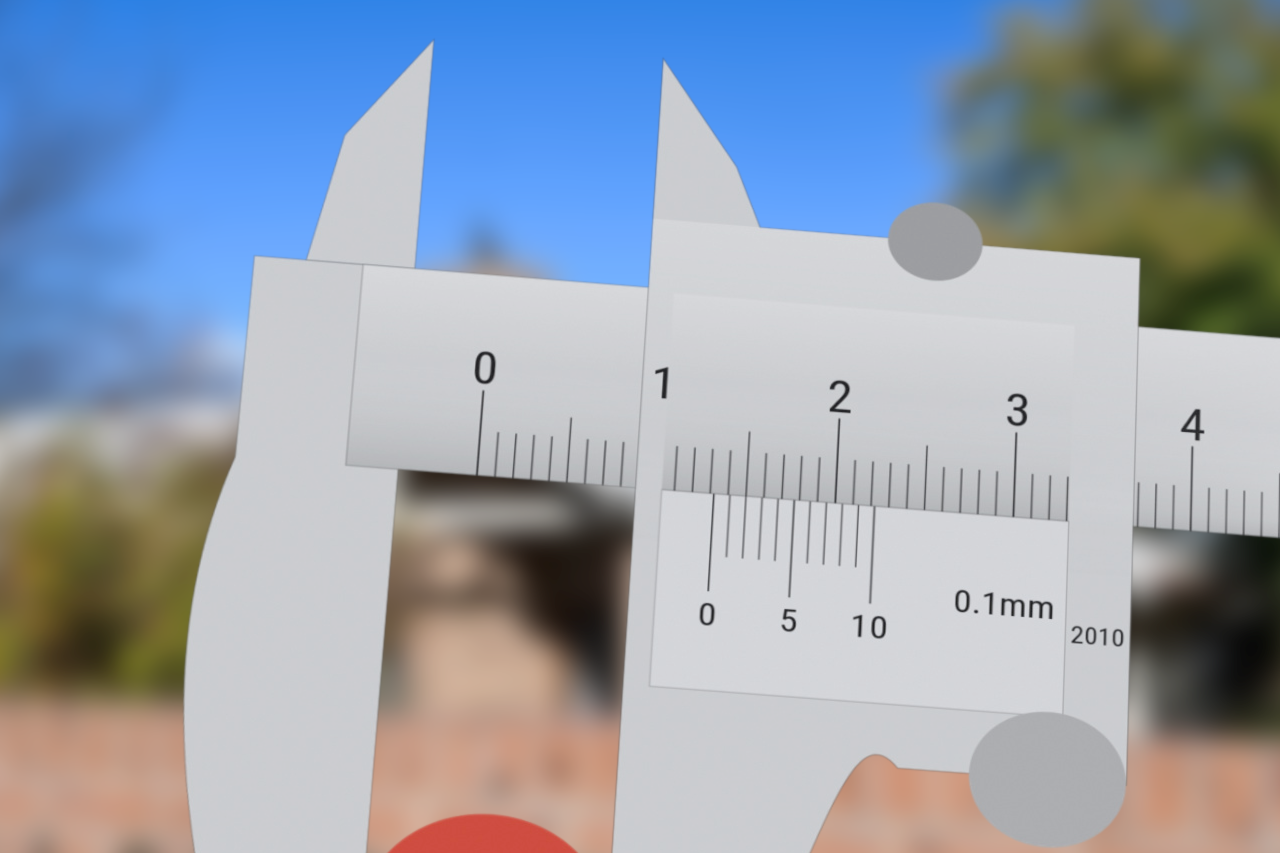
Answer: 13.2 mm
